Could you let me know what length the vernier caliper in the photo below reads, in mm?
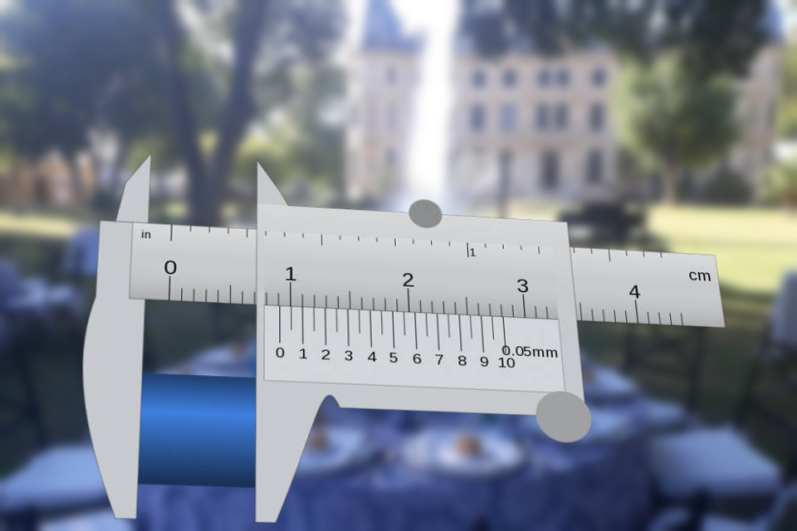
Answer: 9.1 mm
